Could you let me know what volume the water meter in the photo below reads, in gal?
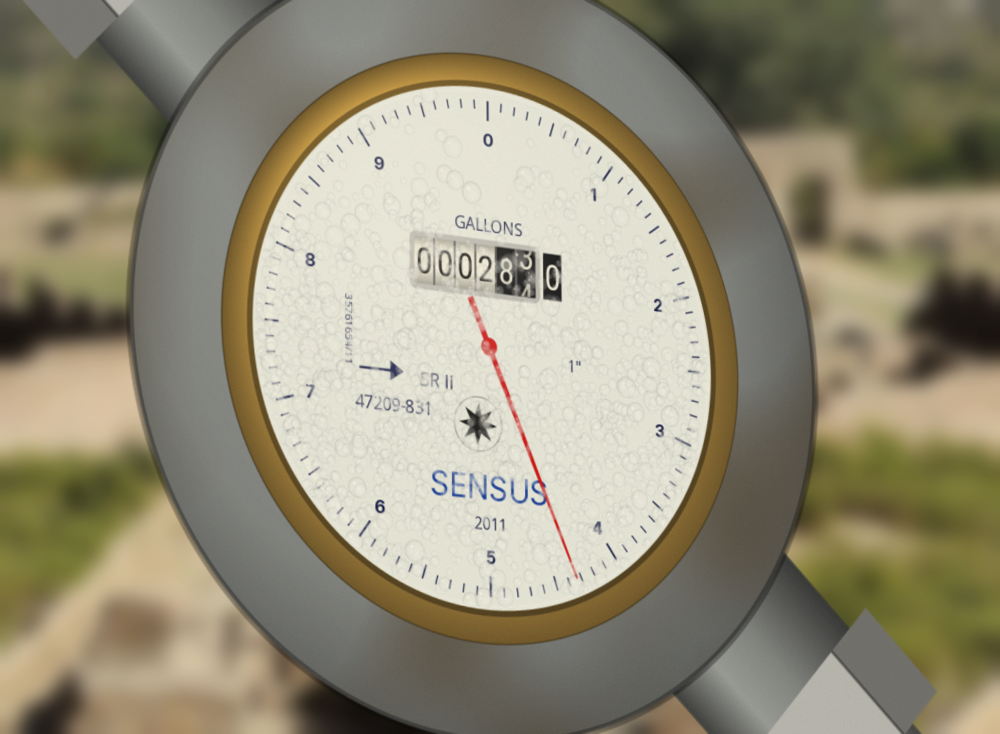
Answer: 2834.3 gal
